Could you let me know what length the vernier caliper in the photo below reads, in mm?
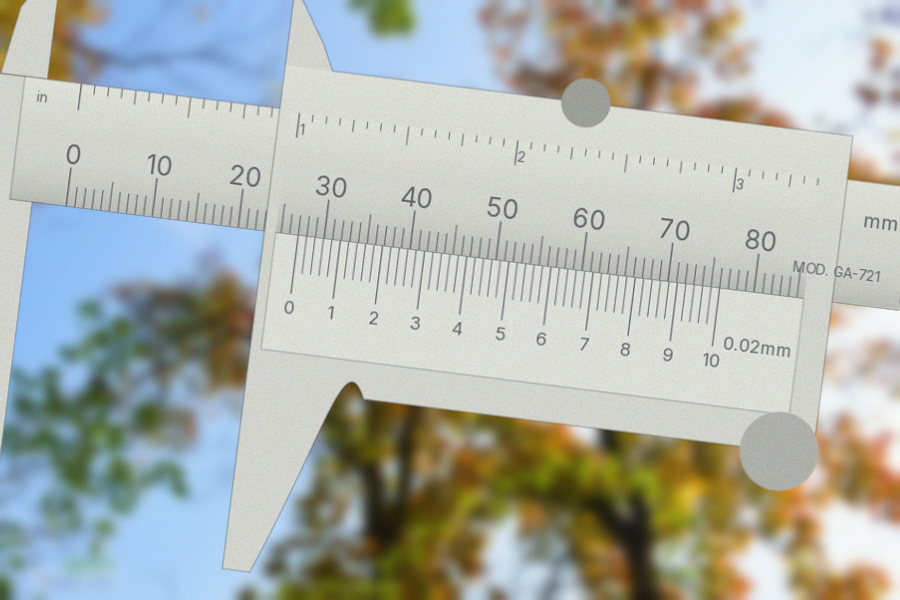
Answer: 27.0 mm
